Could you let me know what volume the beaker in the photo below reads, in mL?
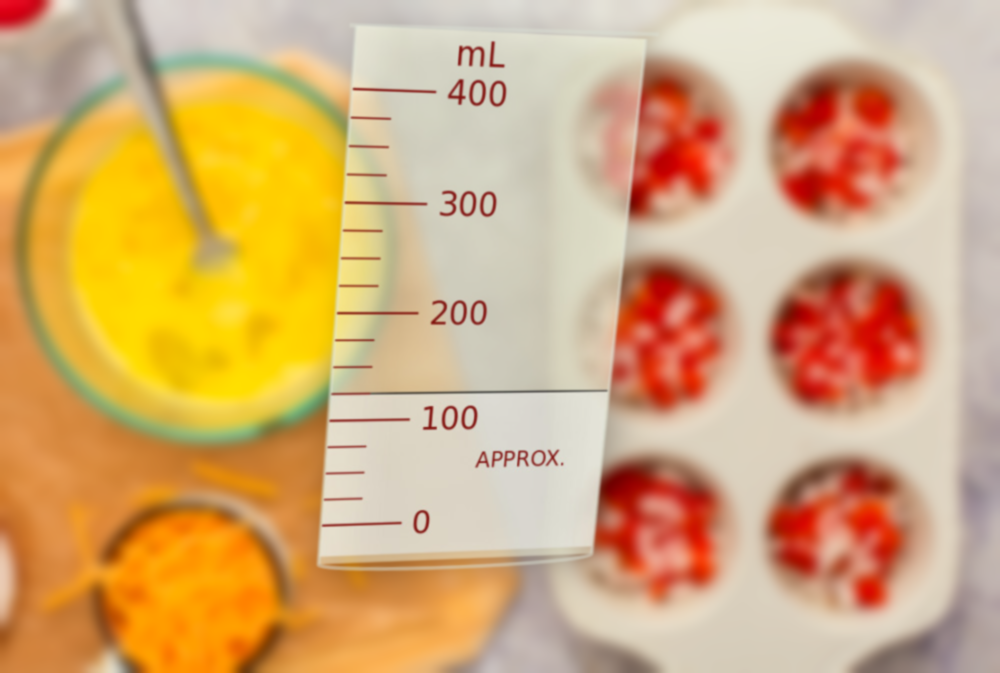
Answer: 125 mL
